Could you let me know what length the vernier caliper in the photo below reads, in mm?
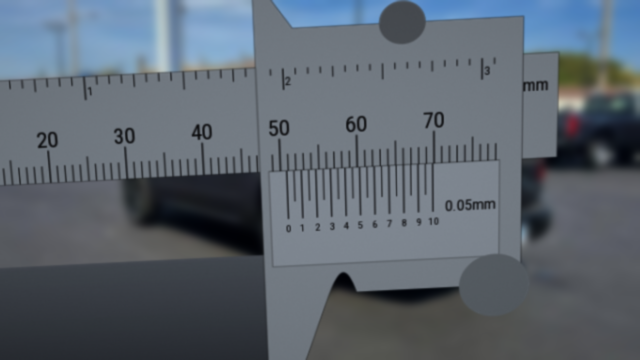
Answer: 50.8 mm
